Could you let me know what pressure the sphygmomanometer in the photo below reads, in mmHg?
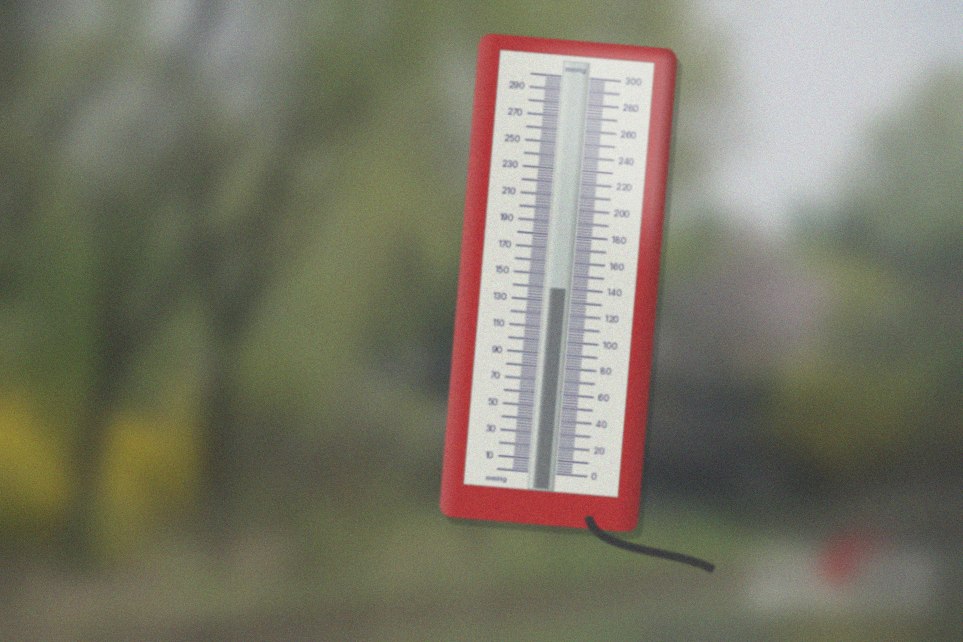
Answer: 140 mmHg
